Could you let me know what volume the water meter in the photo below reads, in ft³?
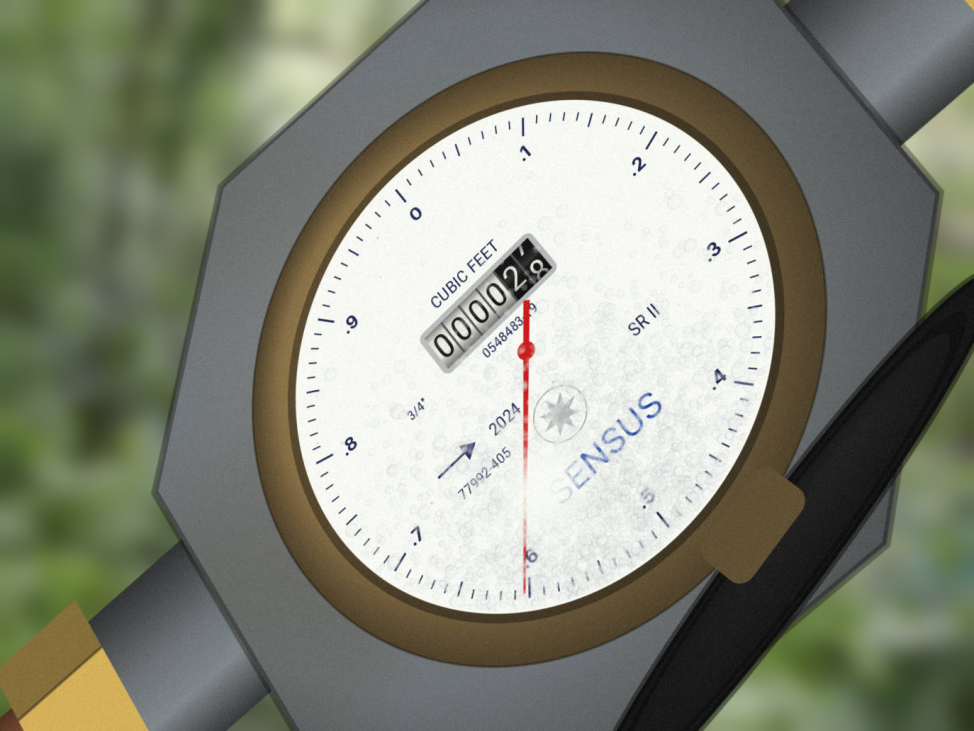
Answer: 27.60 ft³
